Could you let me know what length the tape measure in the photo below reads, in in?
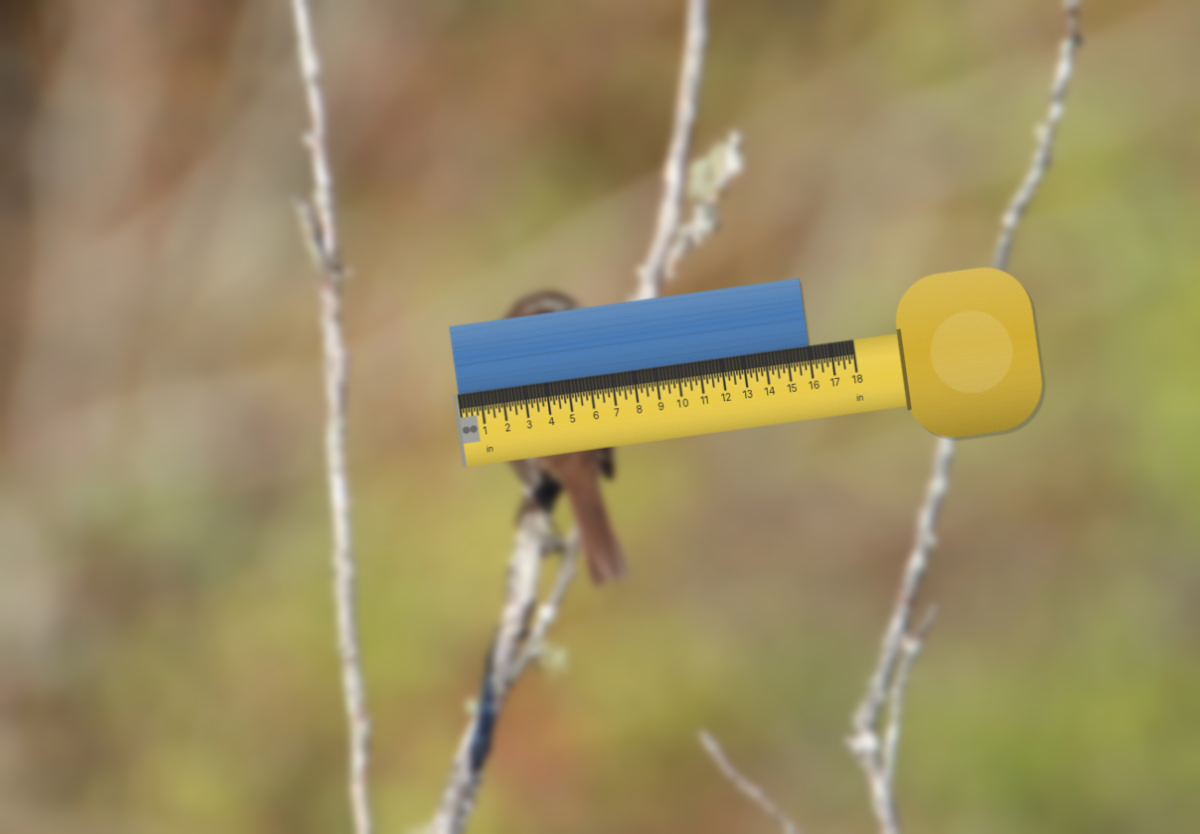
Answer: 16 in
